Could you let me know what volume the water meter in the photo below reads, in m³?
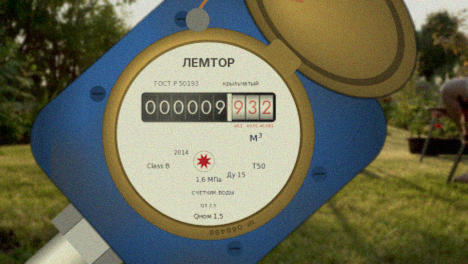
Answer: 9.932 m³
